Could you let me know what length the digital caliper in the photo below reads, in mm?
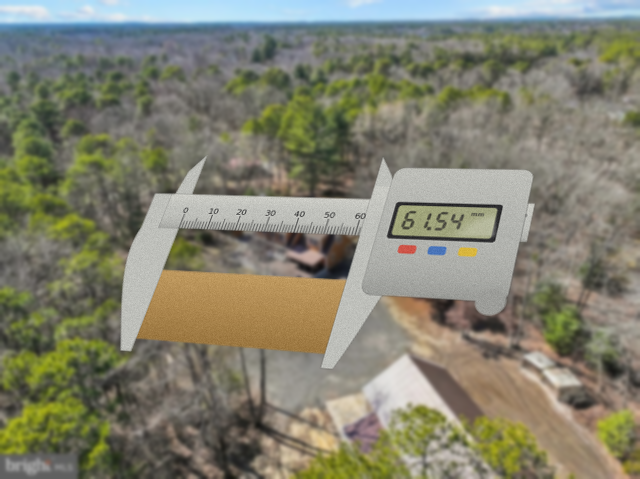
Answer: 61.54 mm
